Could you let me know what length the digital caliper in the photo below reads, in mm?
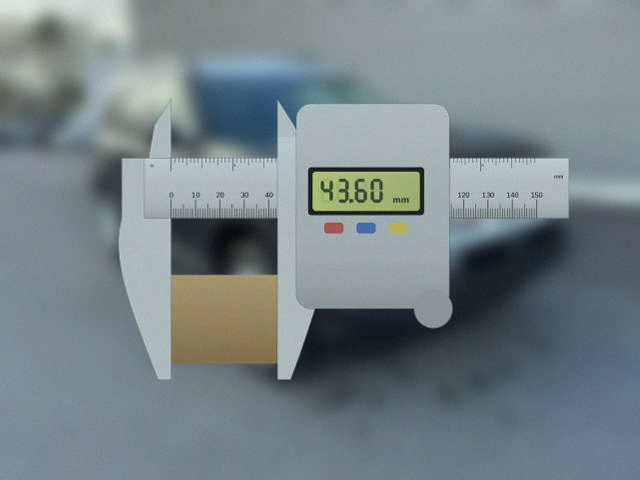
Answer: 43.60 mm
